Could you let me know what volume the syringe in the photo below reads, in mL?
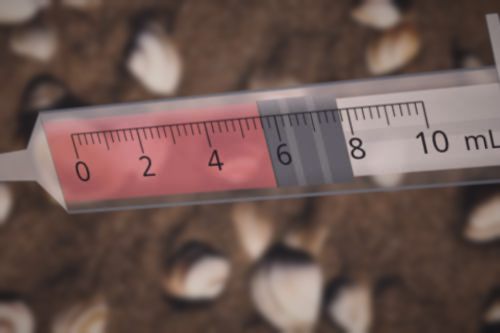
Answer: 5.6 mL
